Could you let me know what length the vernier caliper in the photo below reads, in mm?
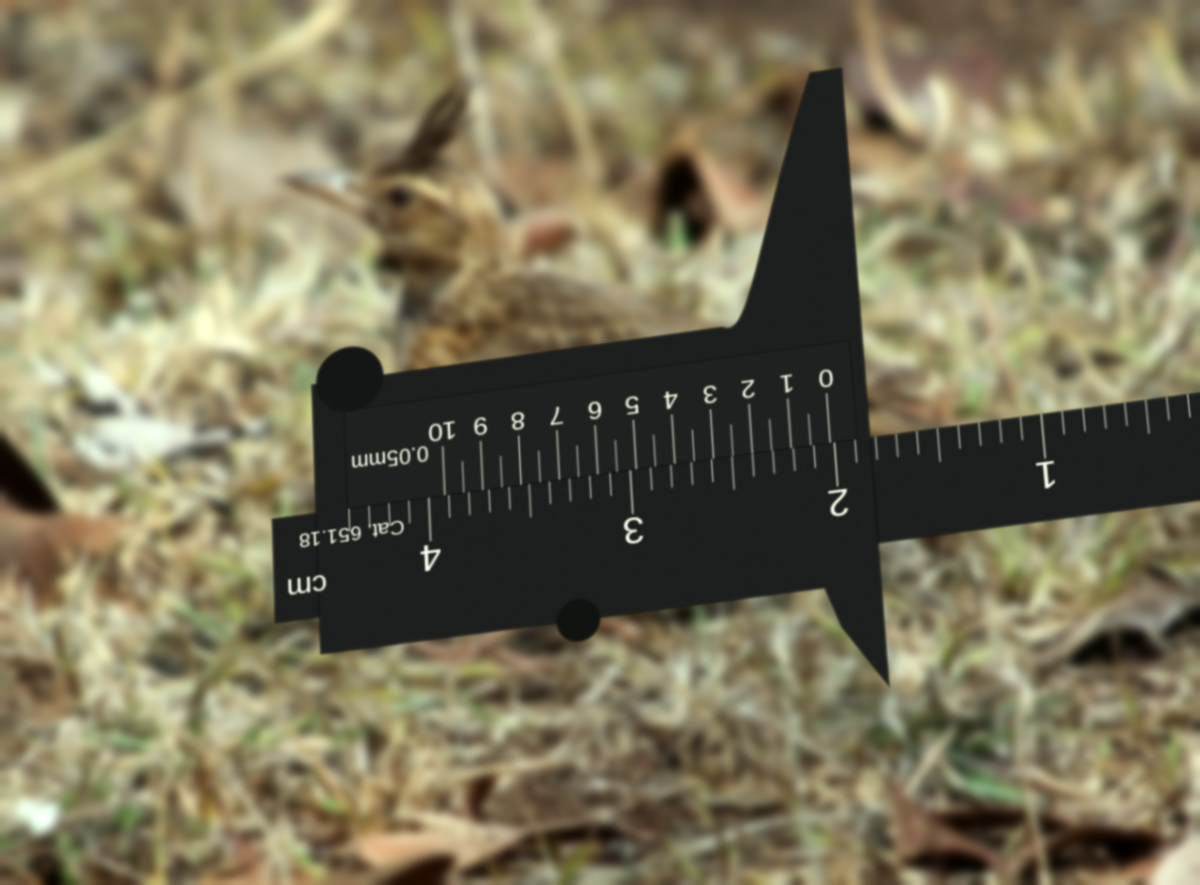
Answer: 20.2 mm
